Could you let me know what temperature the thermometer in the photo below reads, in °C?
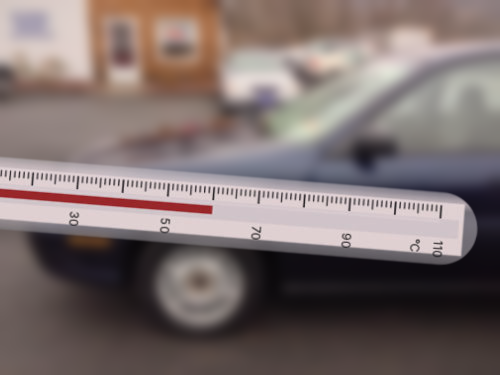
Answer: 60 °C
